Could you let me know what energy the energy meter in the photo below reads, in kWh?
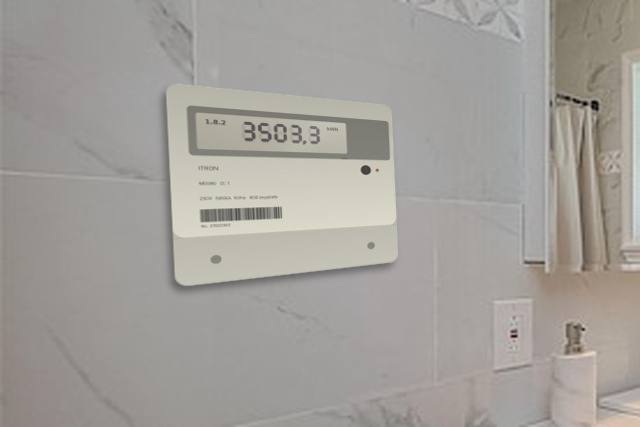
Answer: 3503.3 kWh
